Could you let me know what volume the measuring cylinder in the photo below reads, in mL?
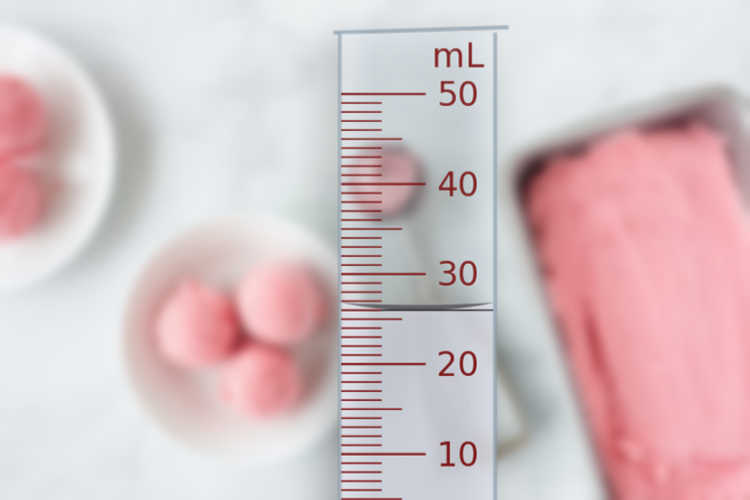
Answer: 26 mL
